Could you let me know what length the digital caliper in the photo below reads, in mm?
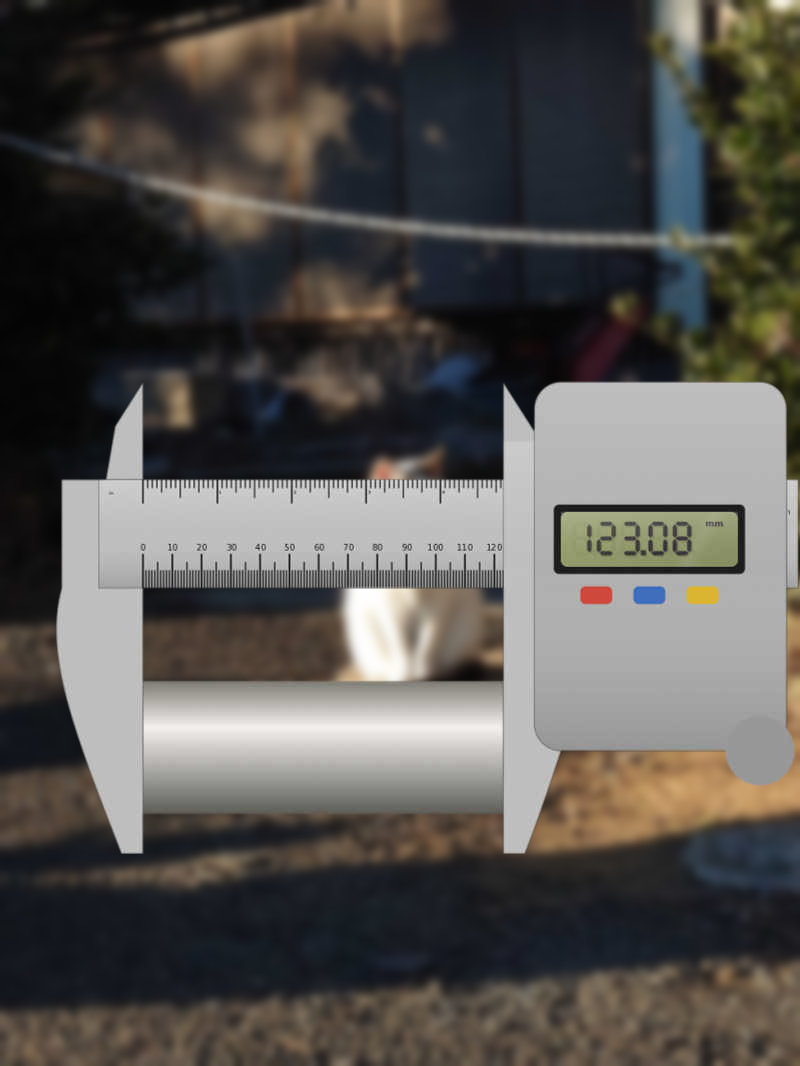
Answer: 123.08 mm
